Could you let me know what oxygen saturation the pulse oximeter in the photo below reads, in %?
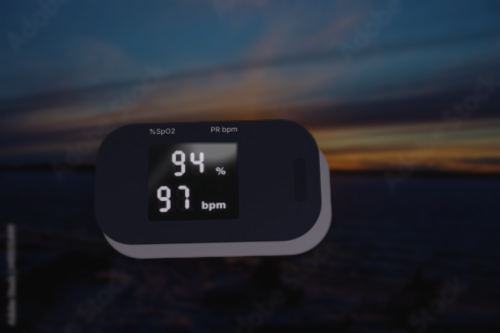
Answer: 94 %
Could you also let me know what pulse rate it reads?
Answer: 97 bpm
